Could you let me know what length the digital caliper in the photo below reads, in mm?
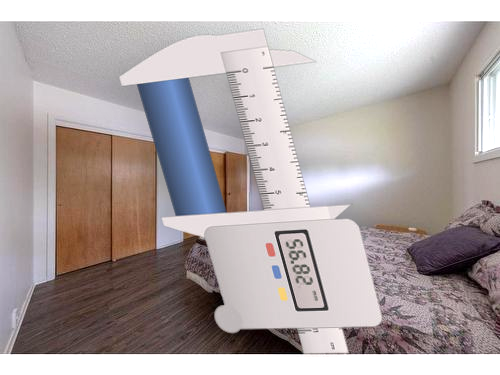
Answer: 56.82 mm
